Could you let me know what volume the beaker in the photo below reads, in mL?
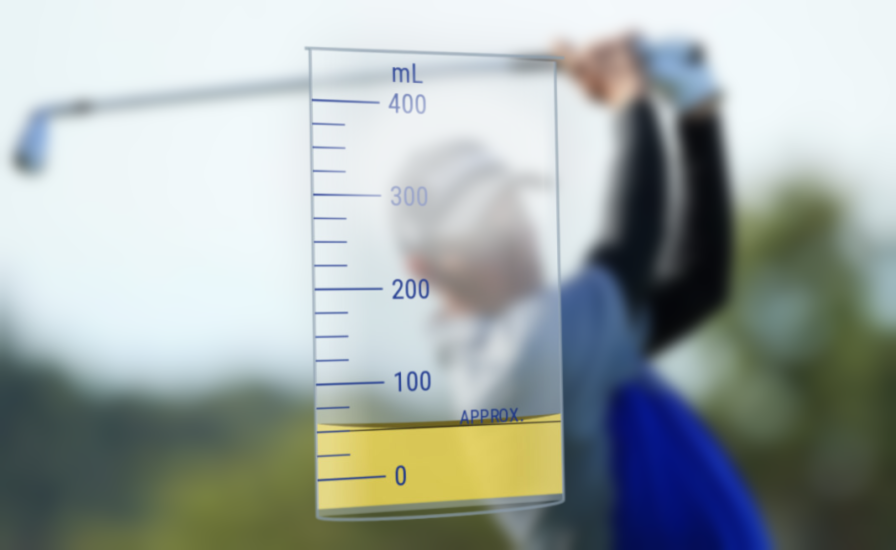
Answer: 50 mL
